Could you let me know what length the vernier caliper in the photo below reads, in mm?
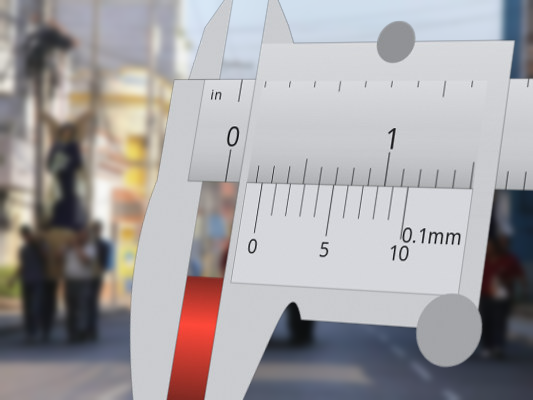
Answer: 2.4 mm
